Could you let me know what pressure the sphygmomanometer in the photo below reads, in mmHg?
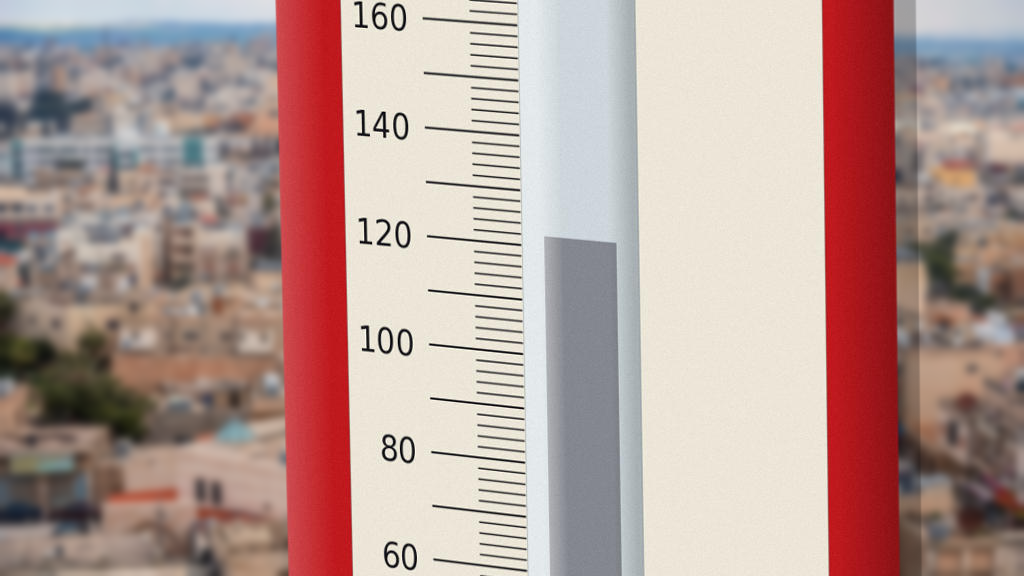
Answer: 122 mmHg
